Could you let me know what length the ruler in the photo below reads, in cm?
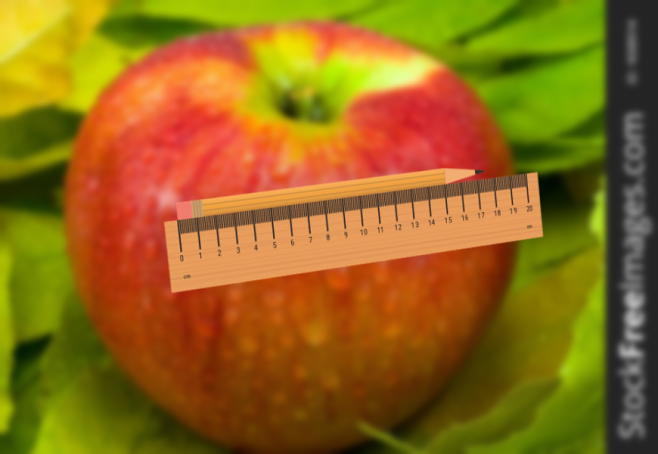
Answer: 17.5 cm
